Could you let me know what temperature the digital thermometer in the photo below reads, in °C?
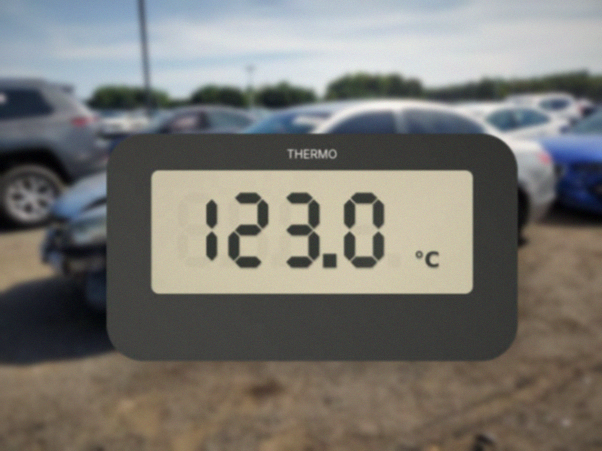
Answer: 123.0 °C
